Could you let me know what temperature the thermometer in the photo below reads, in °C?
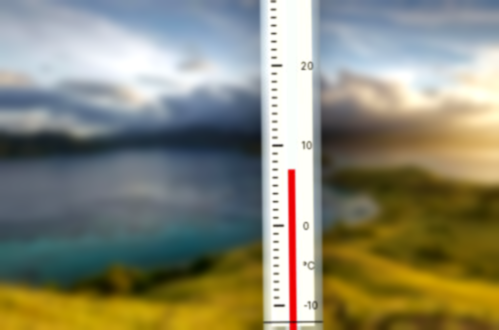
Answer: 7 °C
